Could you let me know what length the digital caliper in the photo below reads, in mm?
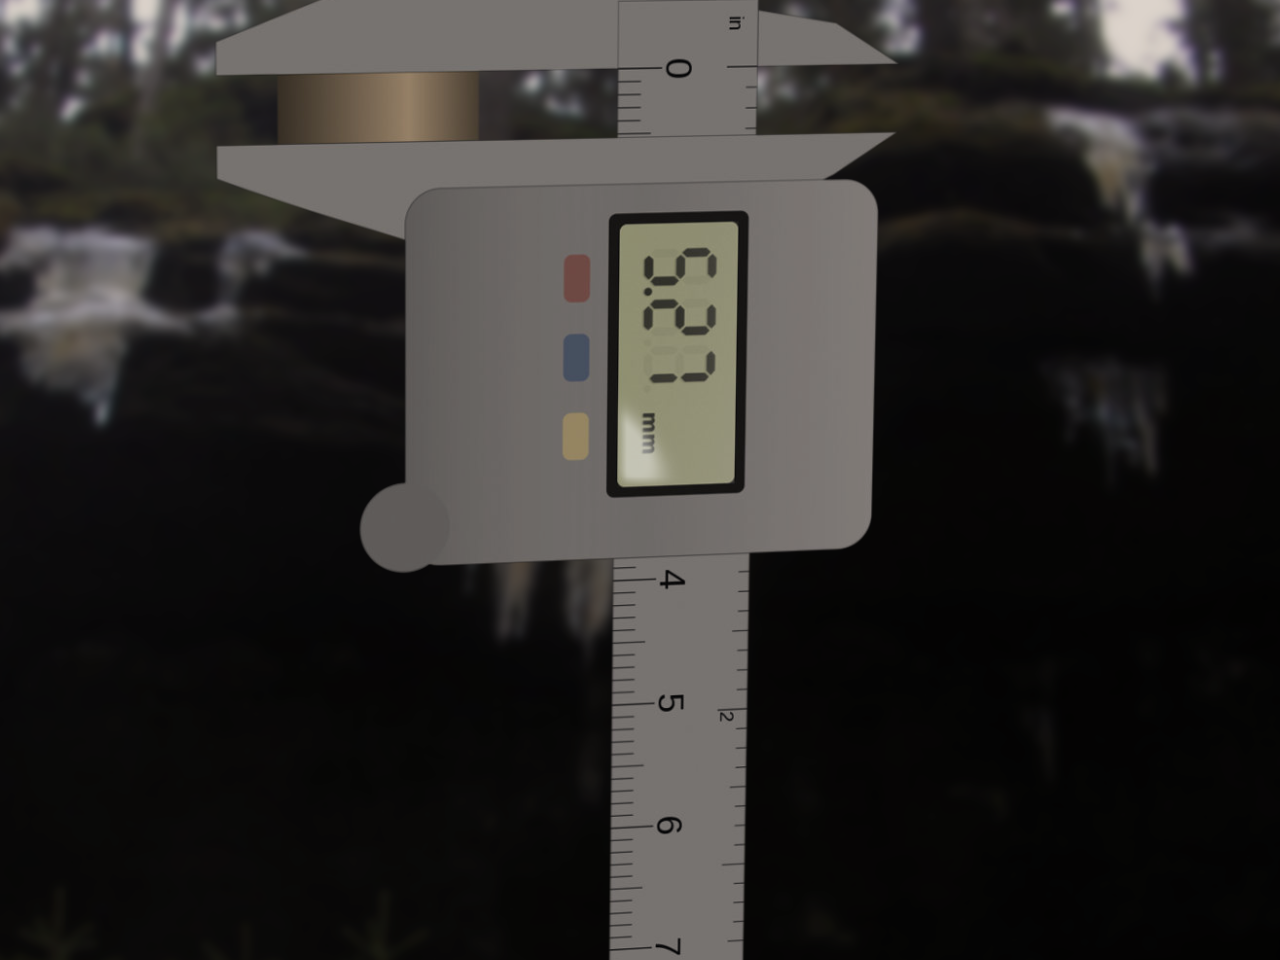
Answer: 5.27 mm
